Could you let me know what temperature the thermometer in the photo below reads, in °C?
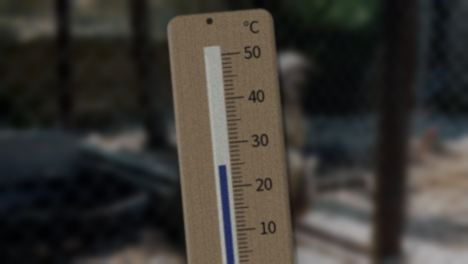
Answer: 25 °C
